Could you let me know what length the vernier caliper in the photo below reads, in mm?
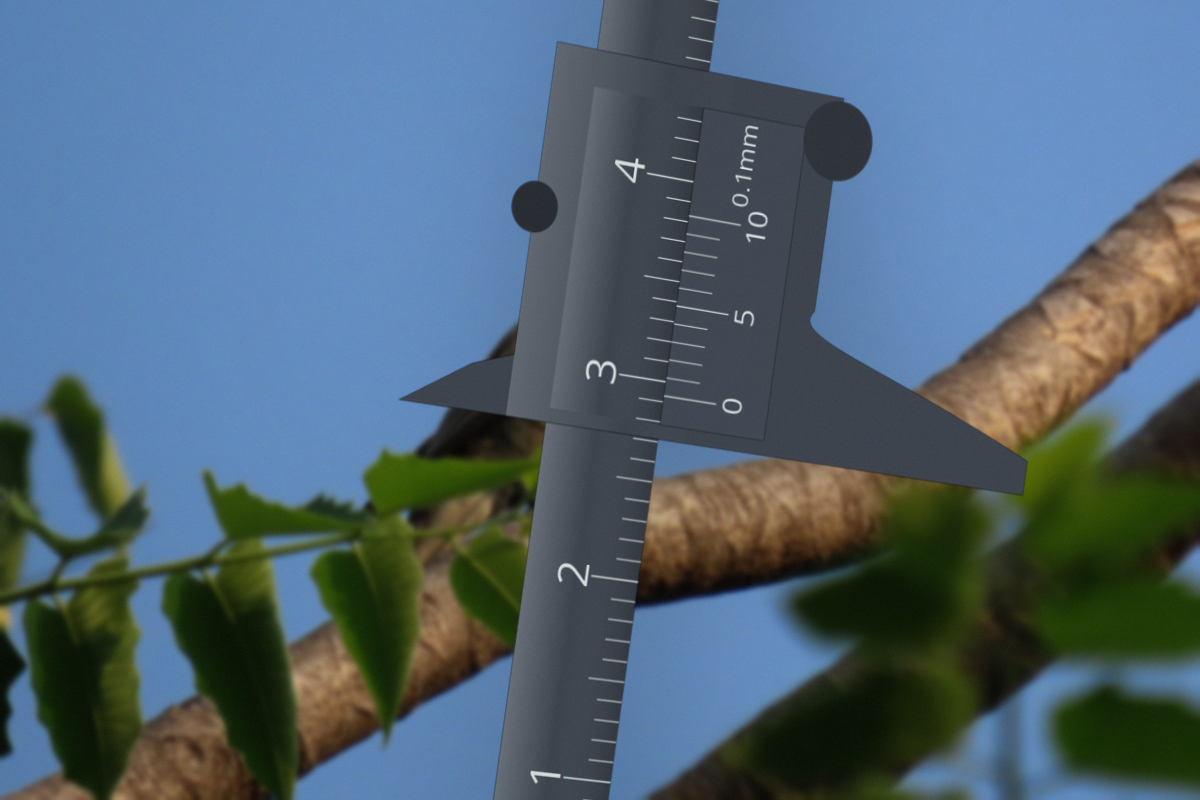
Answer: 29.3 mm
